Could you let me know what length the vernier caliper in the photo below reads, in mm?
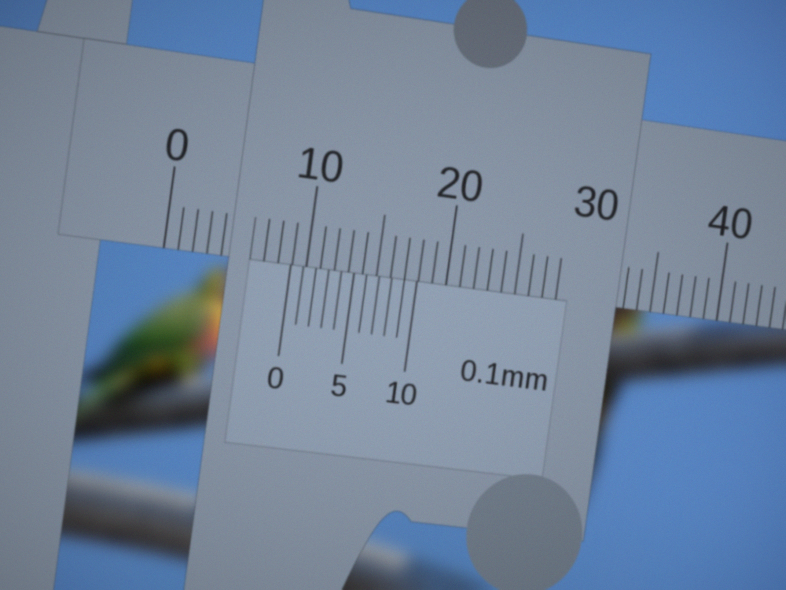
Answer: 8.9 mm
